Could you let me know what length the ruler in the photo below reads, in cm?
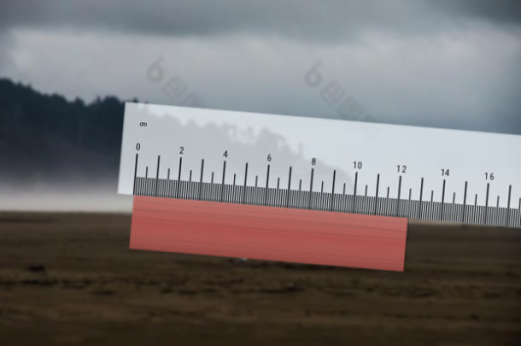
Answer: 12.5 cm
